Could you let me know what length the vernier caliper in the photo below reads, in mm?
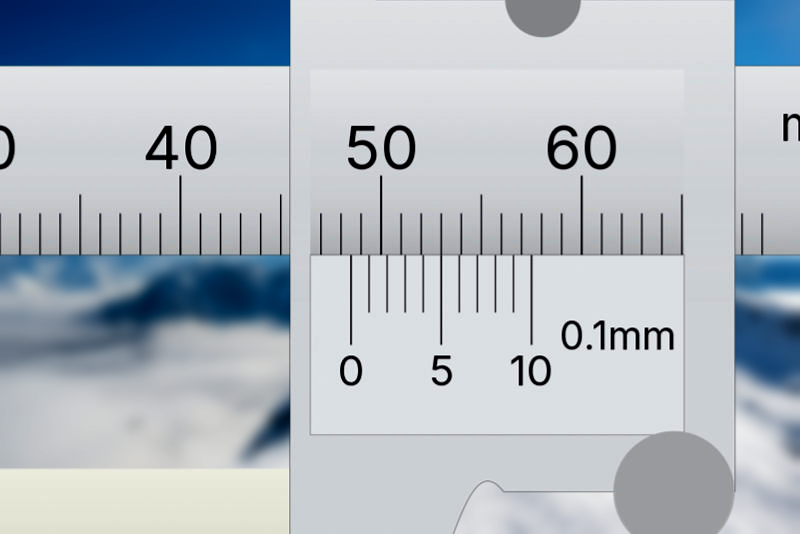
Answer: 48.5 mm
